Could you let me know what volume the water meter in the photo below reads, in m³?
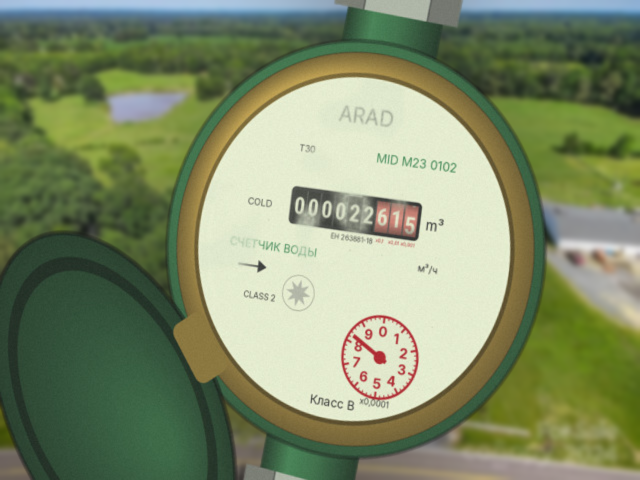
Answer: 22.6148 m³
